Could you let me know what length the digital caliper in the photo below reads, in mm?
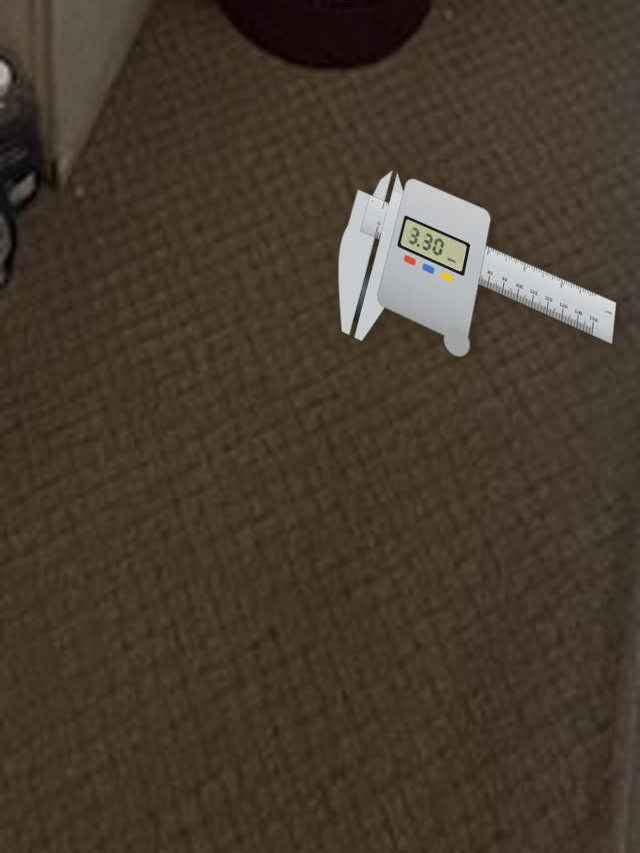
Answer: 3.30 mm
